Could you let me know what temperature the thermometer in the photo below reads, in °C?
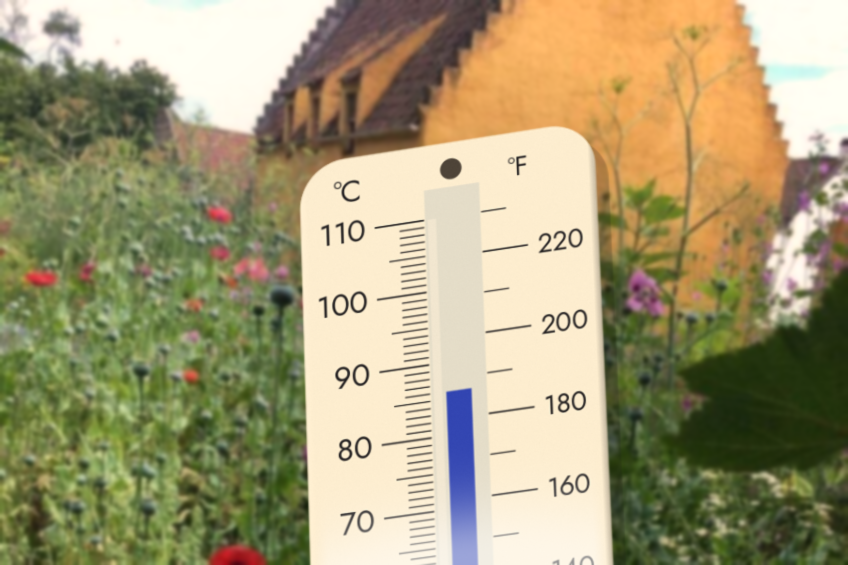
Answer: 86 °C
